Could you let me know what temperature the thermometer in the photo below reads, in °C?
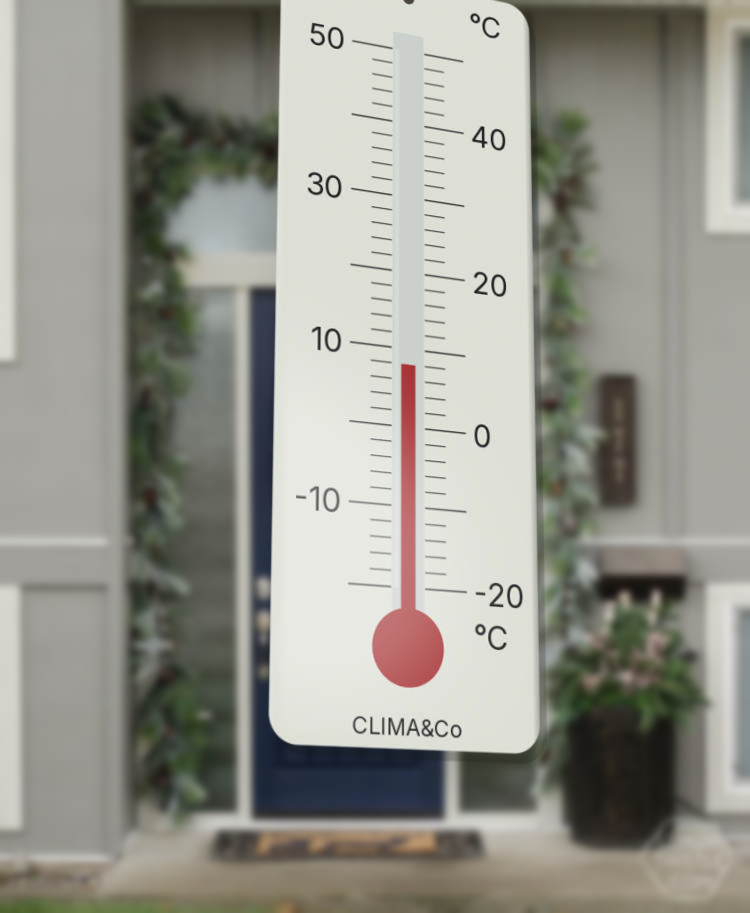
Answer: 8 °C
